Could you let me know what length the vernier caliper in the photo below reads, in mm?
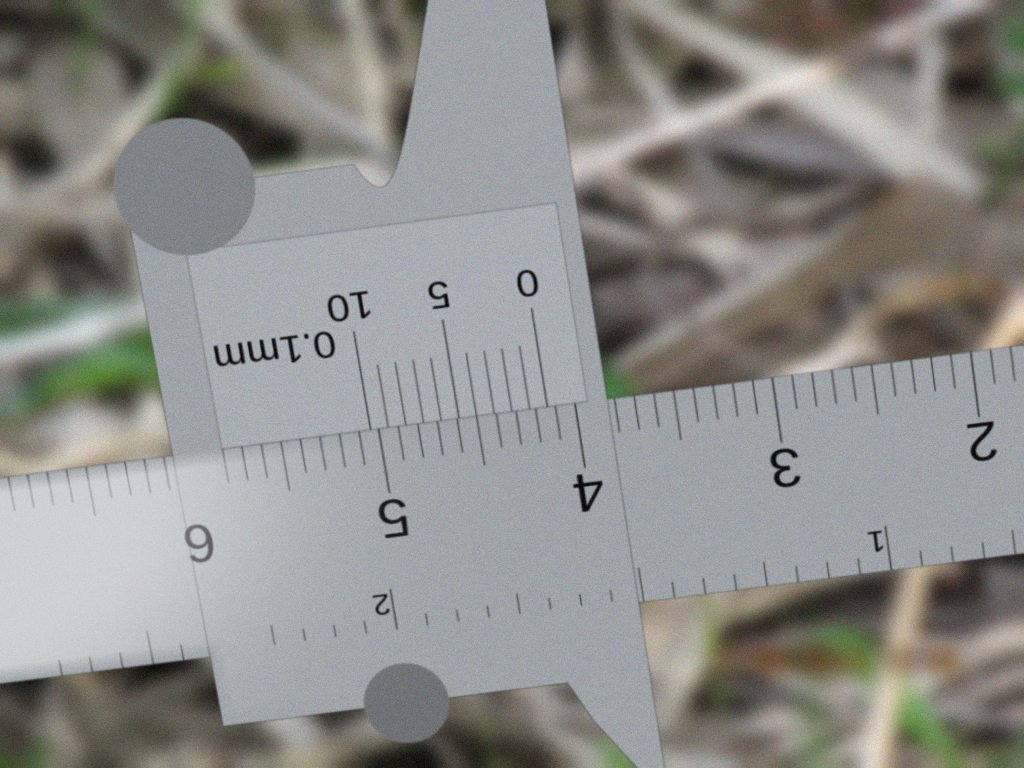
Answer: 41.4 mm
